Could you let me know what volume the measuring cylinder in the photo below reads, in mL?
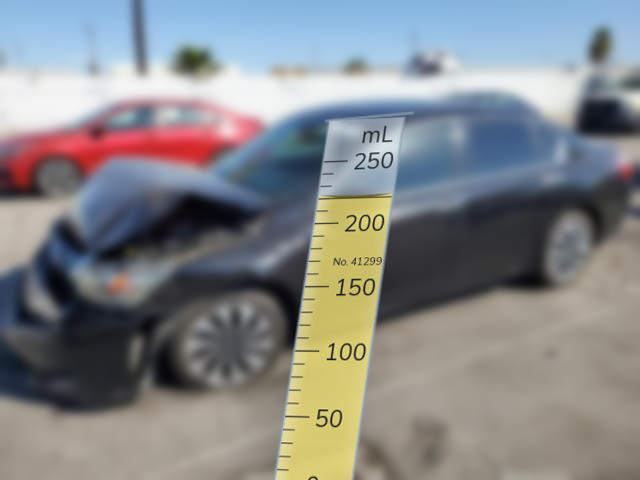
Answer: 220 mL
